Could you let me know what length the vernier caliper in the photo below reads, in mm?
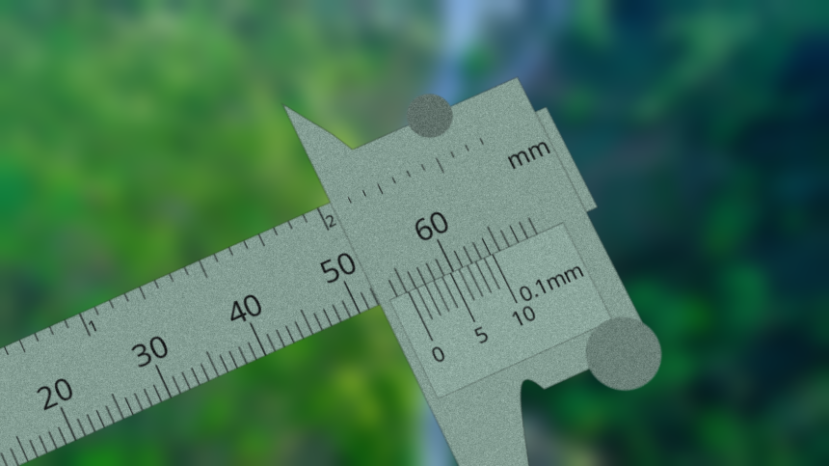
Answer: 55.2 mm
